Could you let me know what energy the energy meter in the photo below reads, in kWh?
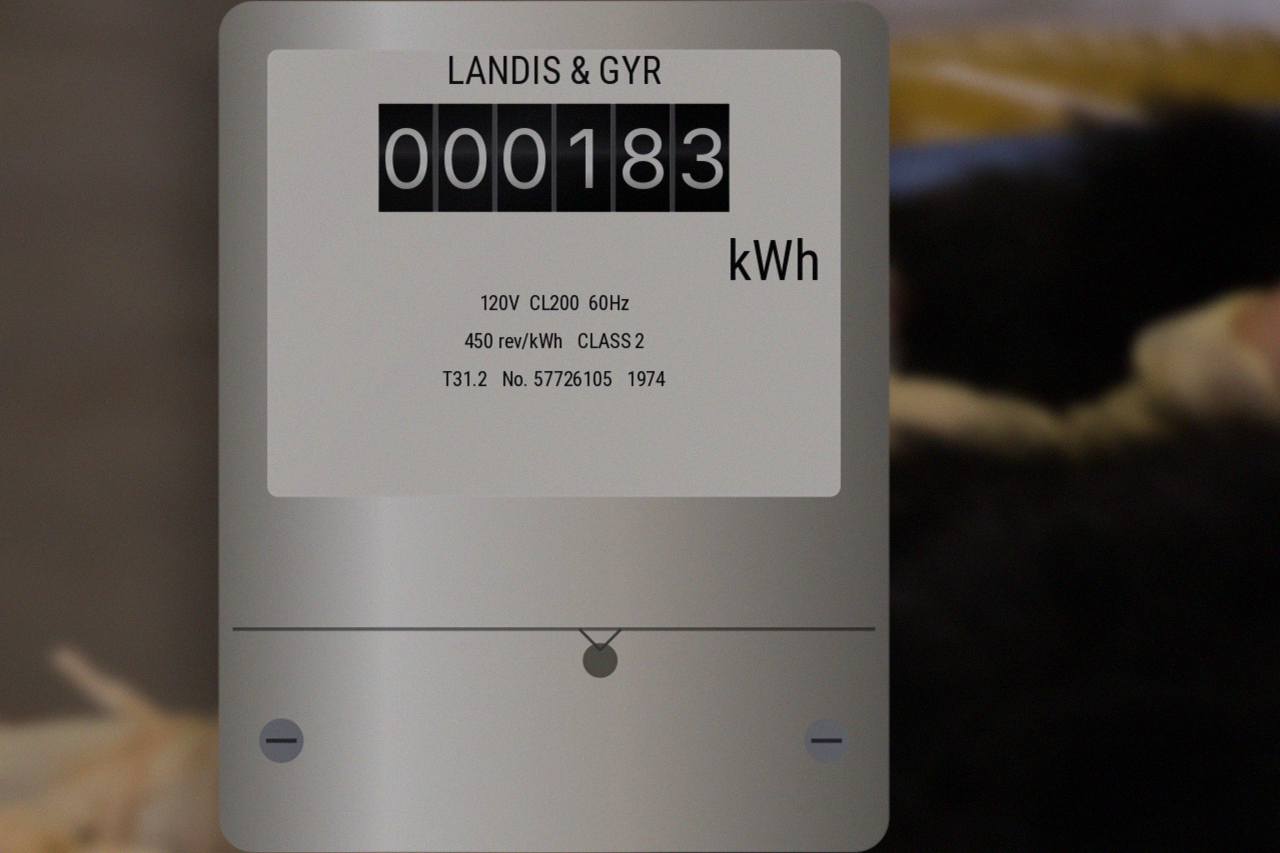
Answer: 183 kWh
